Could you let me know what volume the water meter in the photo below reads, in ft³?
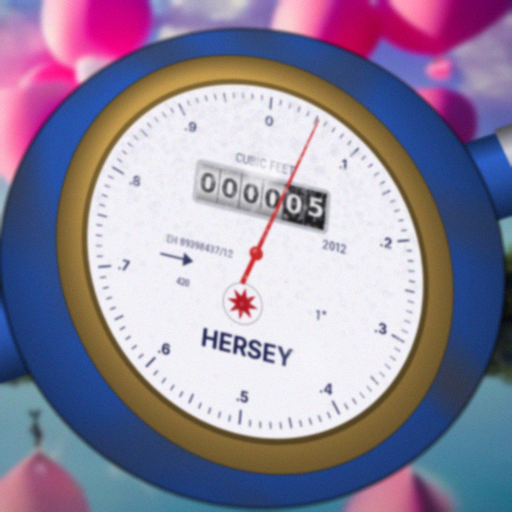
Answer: 5.05 ft³
